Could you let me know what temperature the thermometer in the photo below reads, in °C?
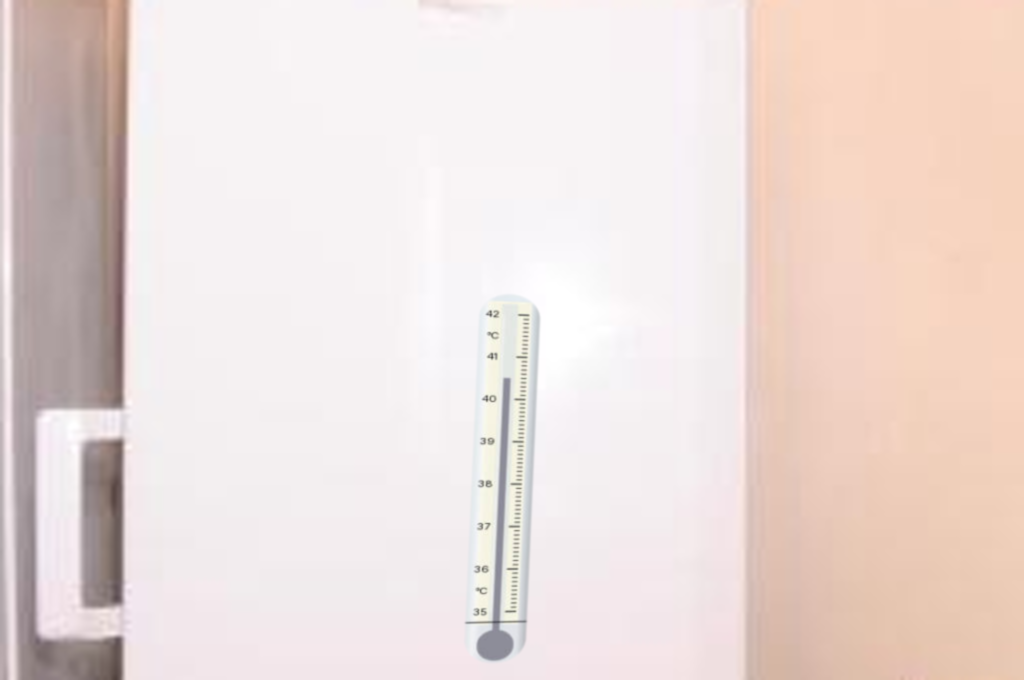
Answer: 40.5 °C
